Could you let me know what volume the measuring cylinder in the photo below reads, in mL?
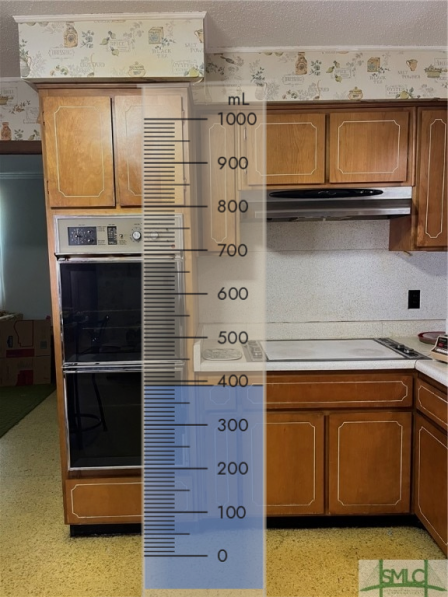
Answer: 390 mL
